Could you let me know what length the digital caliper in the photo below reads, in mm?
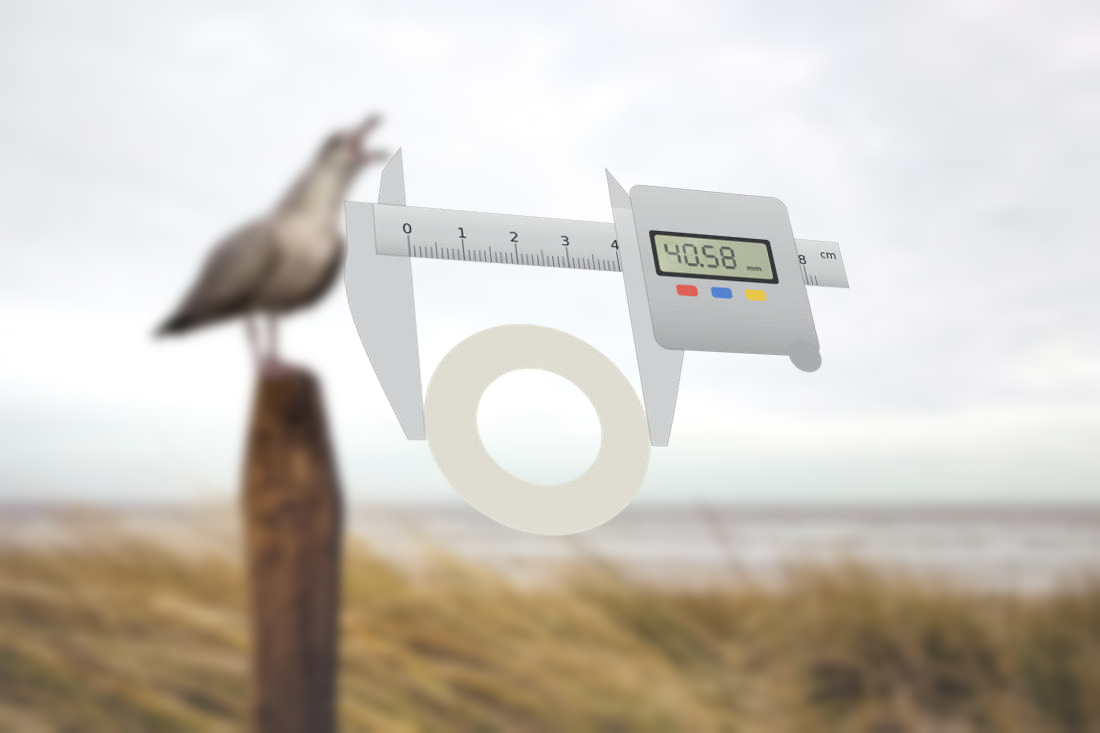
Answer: 40.58 mm
